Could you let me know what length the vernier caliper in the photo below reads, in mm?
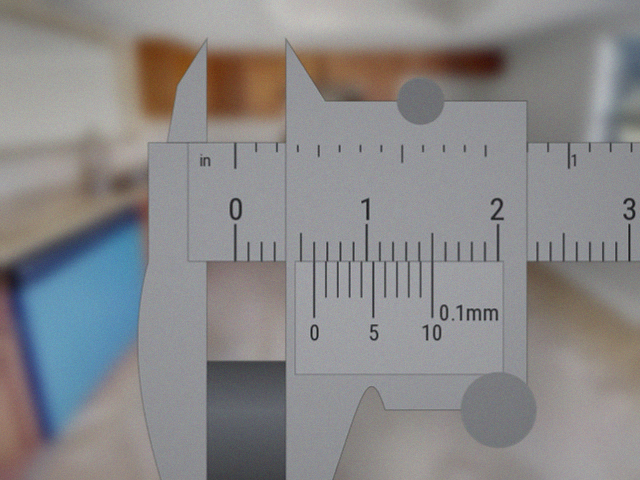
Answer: 6.0 mm
